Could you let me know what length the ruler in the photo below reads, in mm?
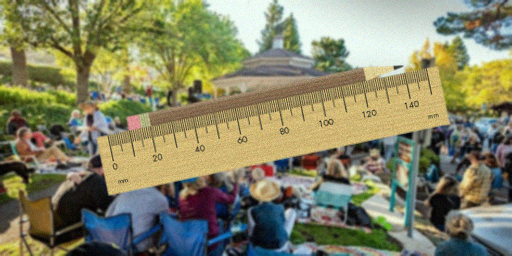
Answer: 130 mm
